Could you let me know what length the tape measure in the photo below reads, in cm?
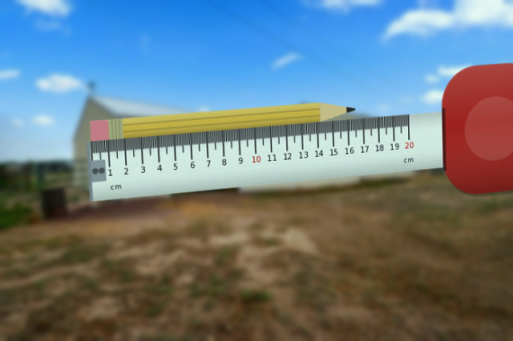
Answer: 16.5 cm
